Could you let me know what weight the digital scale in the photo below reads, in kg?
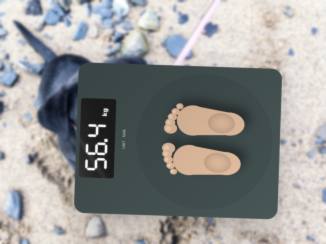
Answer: 56.4 kg
